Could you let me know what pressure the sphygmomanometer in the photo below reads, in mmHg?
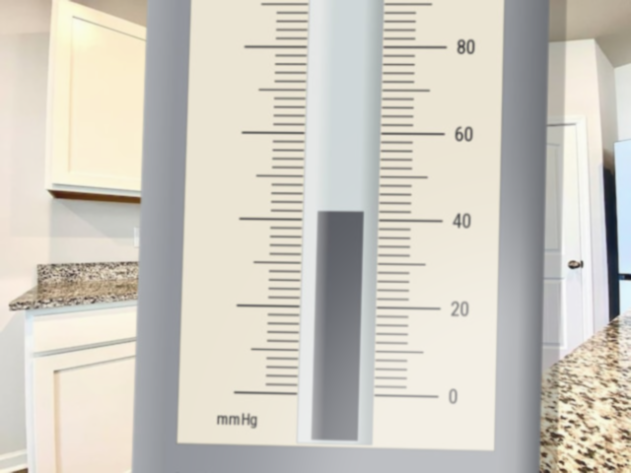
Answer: 42 mmHg
